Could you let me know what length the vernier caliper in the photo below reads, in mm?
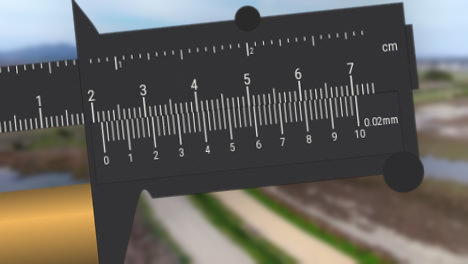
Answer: 21.5 mm
